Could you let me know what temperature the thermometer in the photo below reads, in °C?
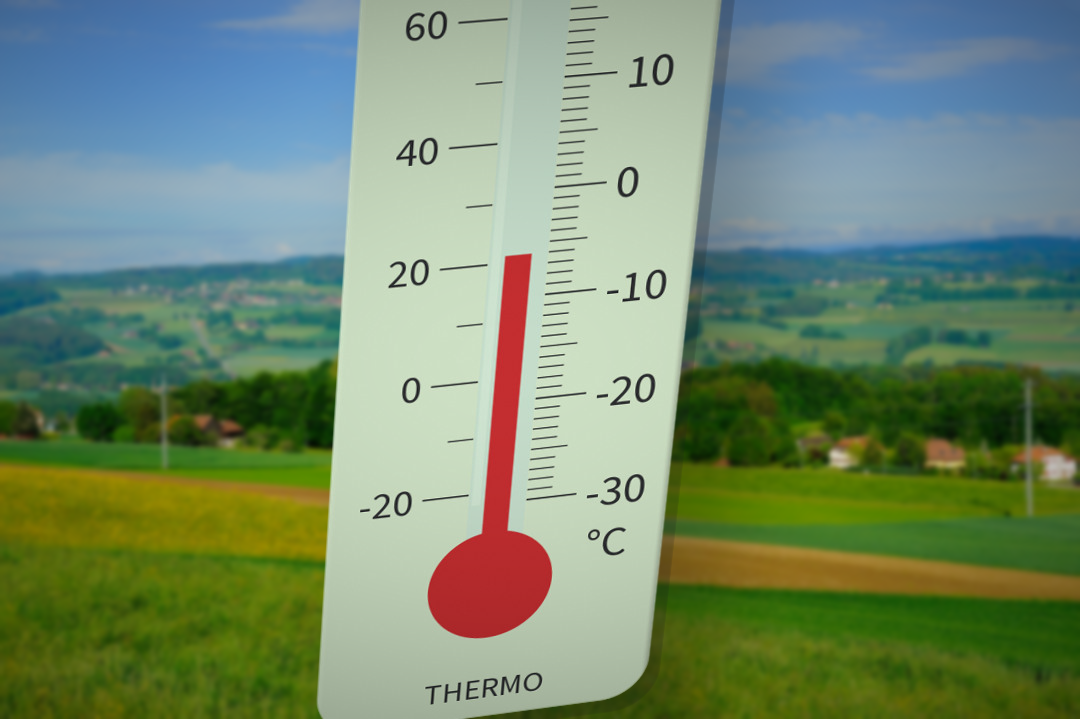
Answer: -6 °C
